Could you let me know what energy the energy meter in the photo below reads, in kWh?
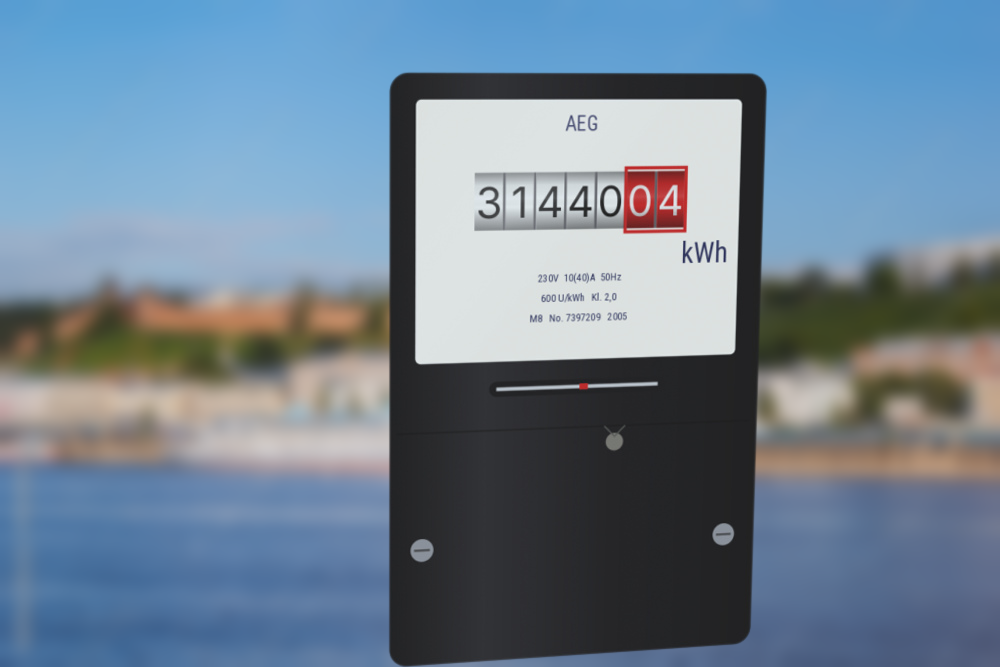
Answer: 31440.04 kWh
